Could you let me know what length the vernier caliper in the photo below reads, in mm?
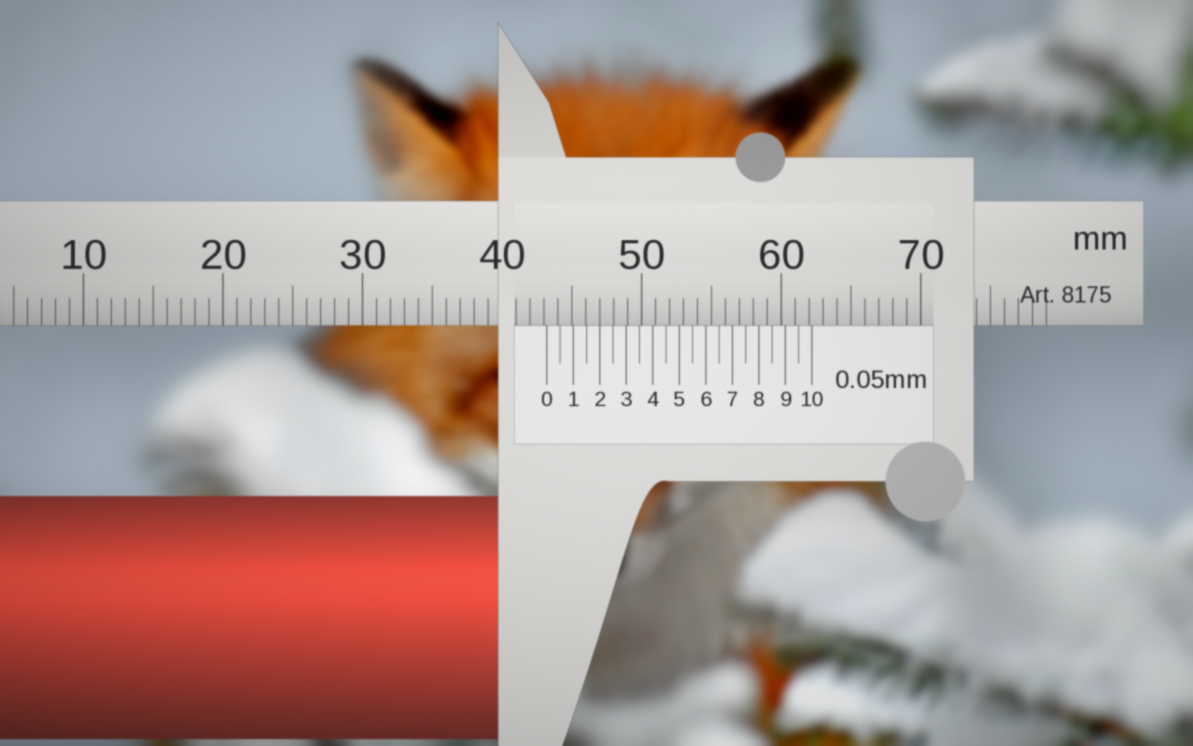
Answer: 43.2 mm
